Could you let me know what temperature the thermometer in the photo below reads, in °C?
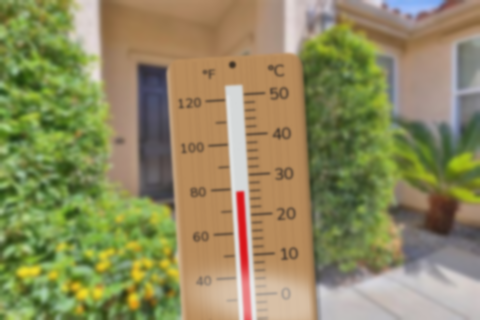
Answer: 26 °C
